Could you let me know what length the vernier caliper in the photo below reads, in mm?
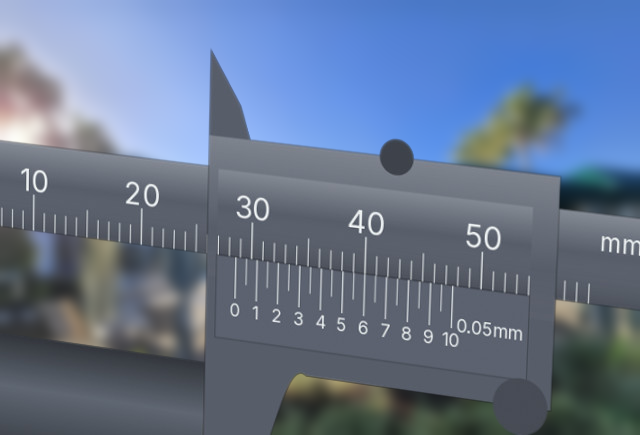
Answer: 28.6 mm
